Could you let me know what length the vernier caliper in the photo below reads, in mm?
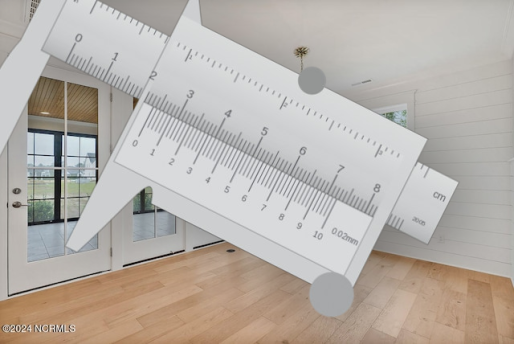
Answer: 23.5 mm
